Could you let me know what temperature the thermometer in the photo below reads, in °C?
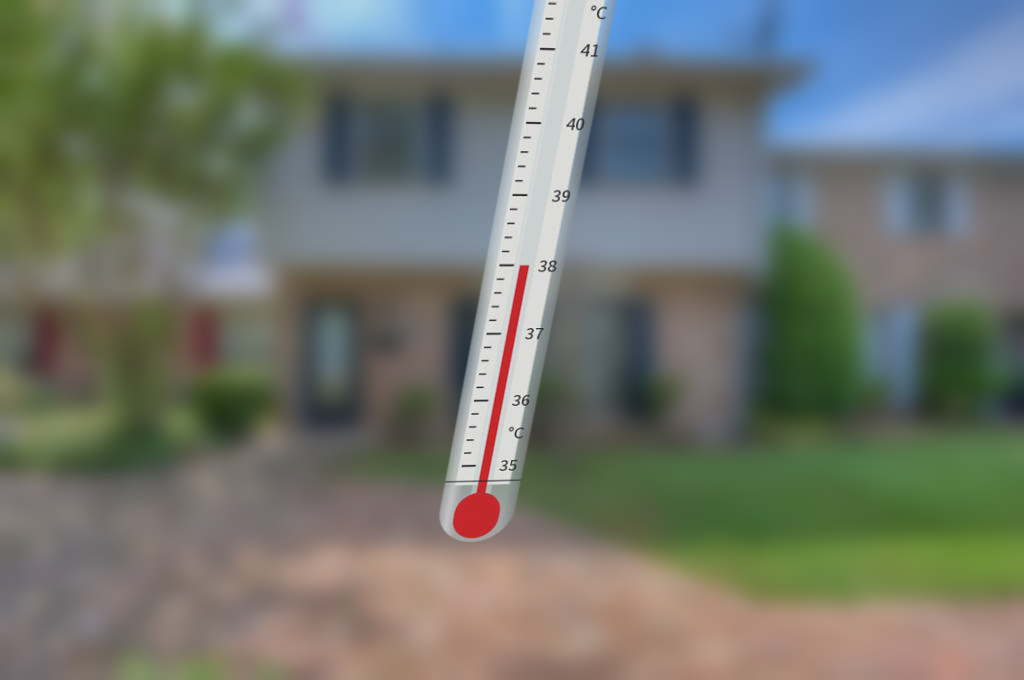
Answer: 38 °C
